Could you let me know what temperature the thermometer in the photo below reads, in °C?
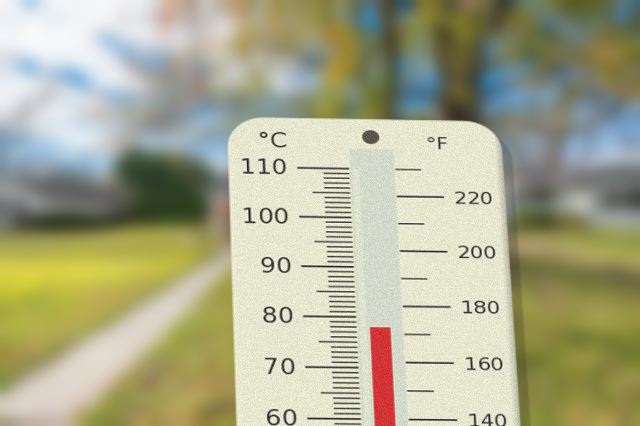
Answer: 78 °C
